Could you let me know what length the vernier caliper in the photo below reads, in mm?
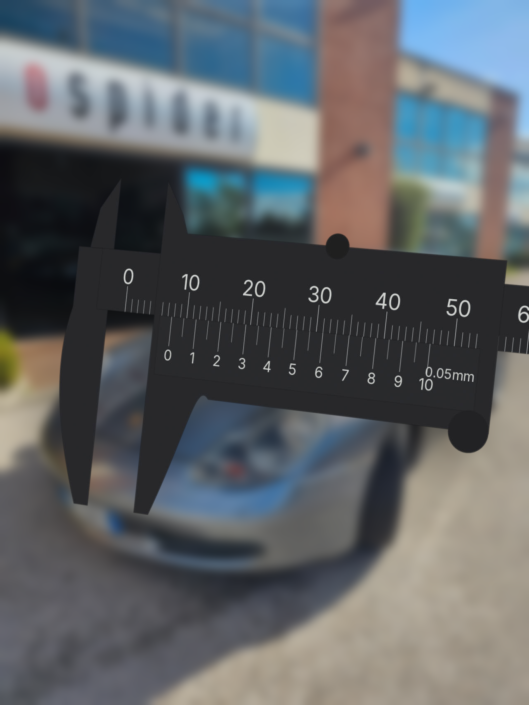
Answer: 7.6 mm
